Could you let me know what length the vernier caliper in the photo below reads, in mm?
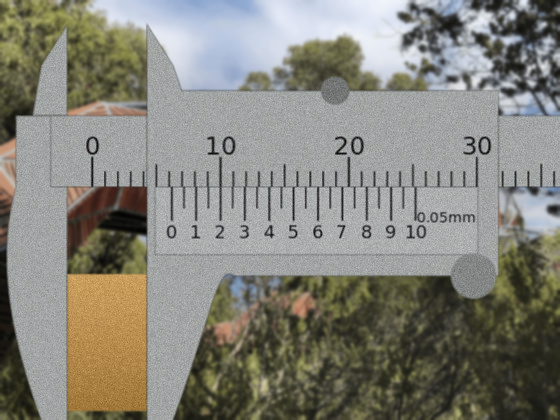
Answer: 6.2 mm
